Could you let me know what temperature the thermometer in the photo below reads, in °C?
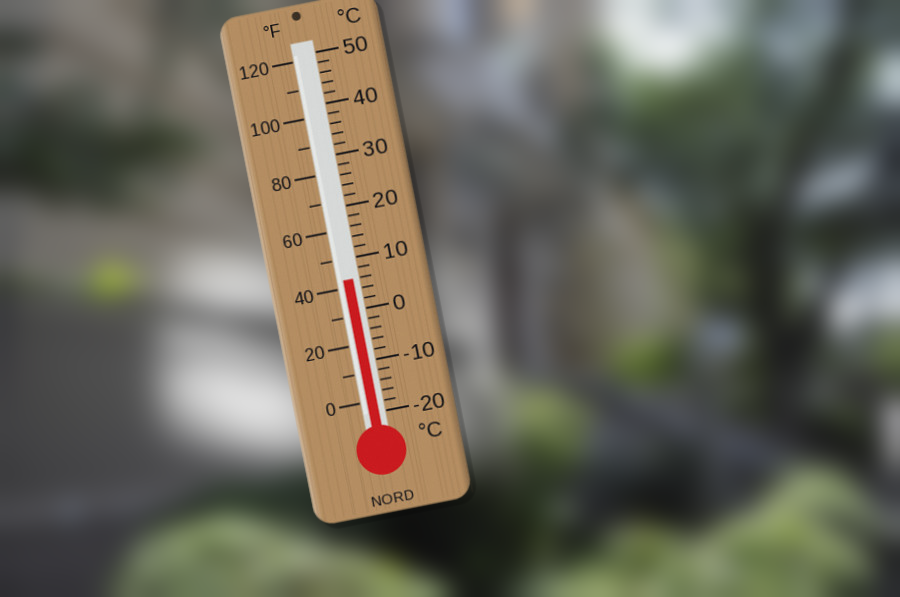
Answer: 6 °C
